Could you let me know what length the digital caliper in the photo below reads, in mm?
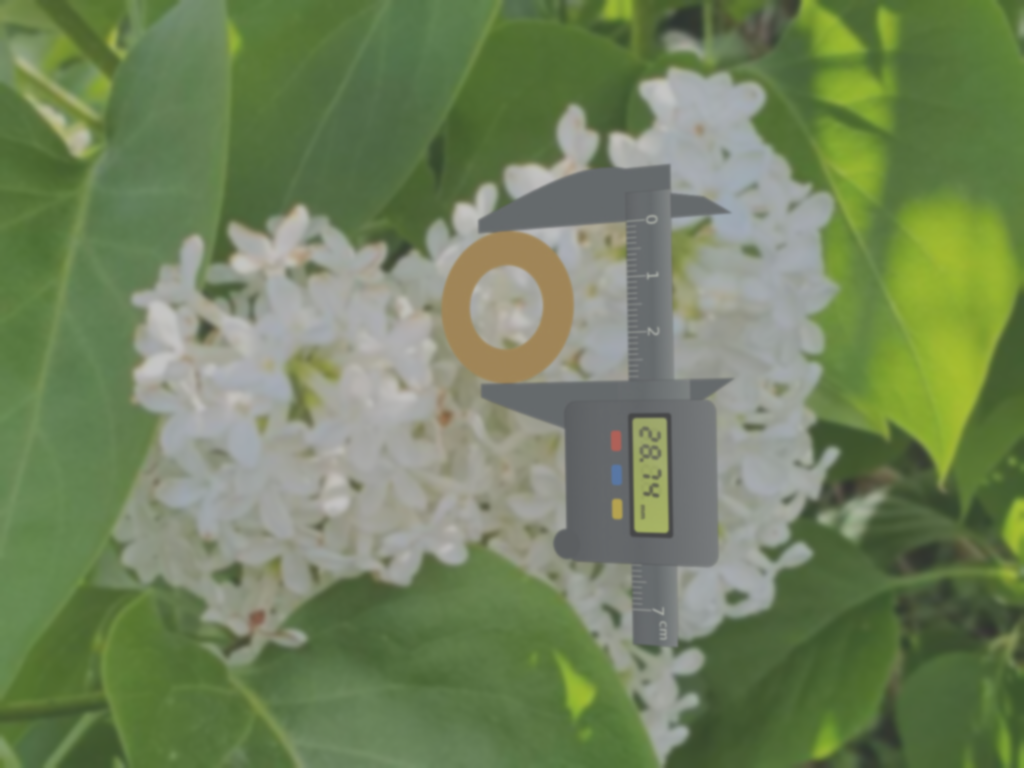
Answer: 28.74 mm
